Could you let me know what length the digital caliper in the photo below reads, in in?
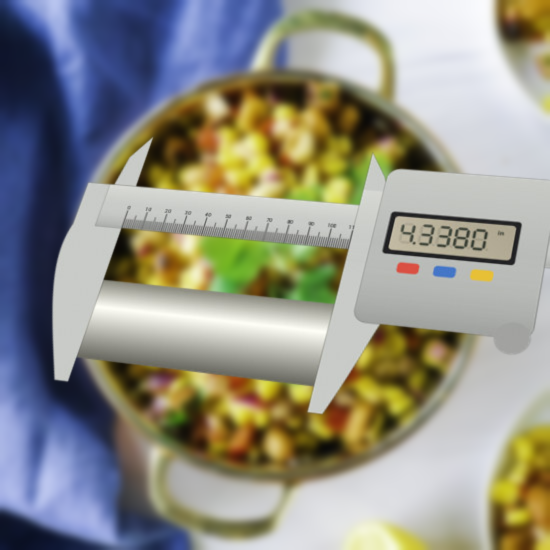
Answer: 4.3380 in
